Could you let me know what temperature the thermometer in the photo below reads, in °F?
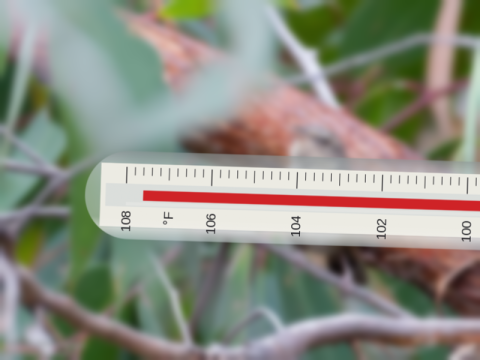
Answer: 107.6 °F
